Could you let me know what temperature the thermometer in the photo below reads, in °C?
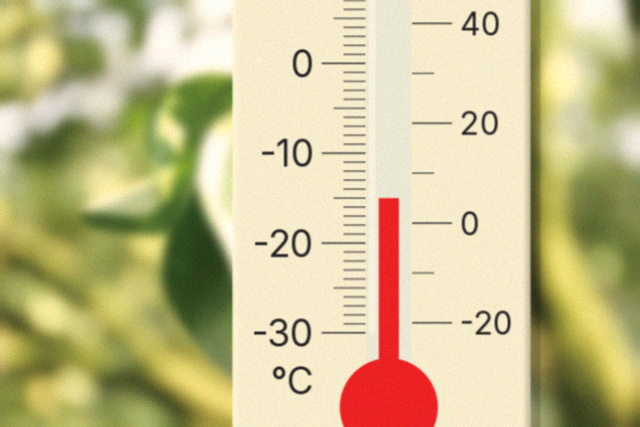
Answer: -15 °C
